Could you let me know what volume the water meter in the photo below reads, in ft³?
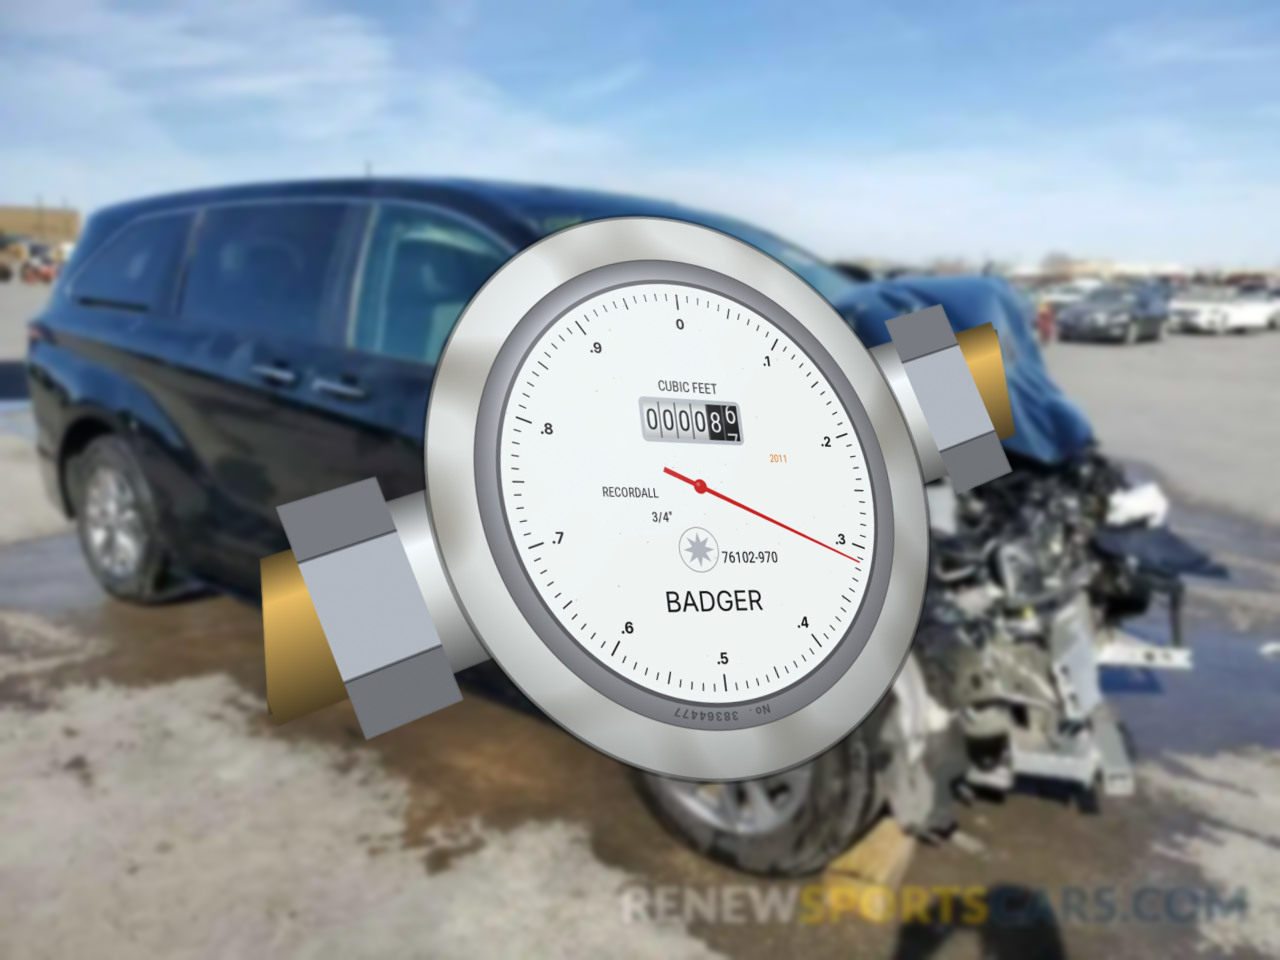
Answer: 86.31 ft³
